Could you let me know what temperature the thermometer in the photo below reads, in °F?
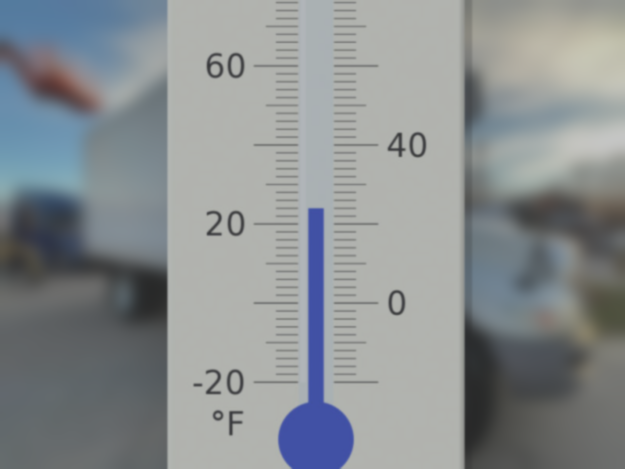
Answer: 24 °F
